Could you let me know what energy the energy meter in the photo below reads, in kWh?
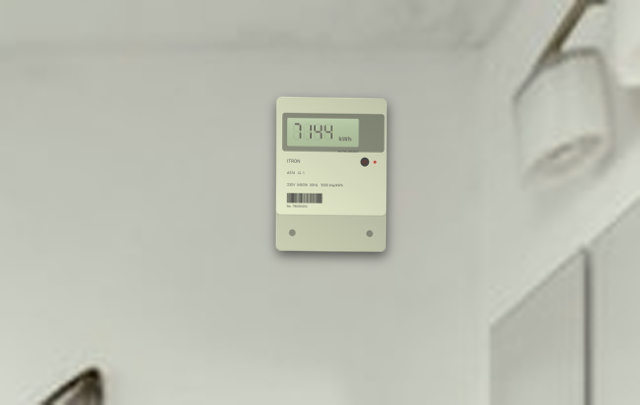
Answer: 7144 kWh
